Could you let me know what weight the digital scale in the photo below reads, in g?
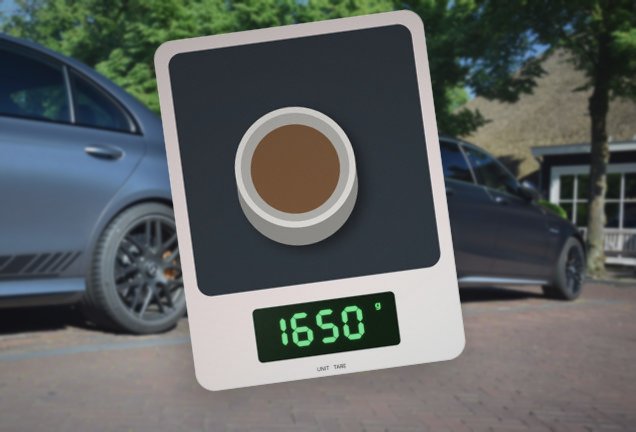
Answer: 1650 g
